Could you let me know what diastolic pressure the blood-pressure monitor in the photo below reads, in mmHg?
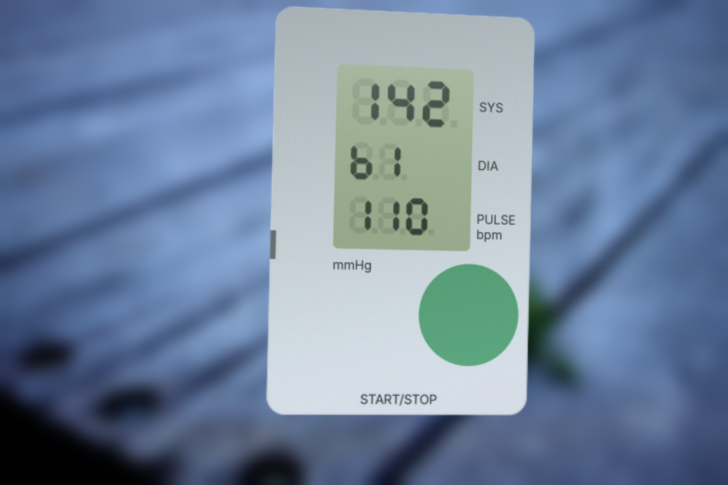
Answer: 61 mmHg
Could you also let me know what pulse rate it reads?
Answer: 110 bpm
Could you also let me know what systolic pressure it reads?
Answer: 142 mmHg
